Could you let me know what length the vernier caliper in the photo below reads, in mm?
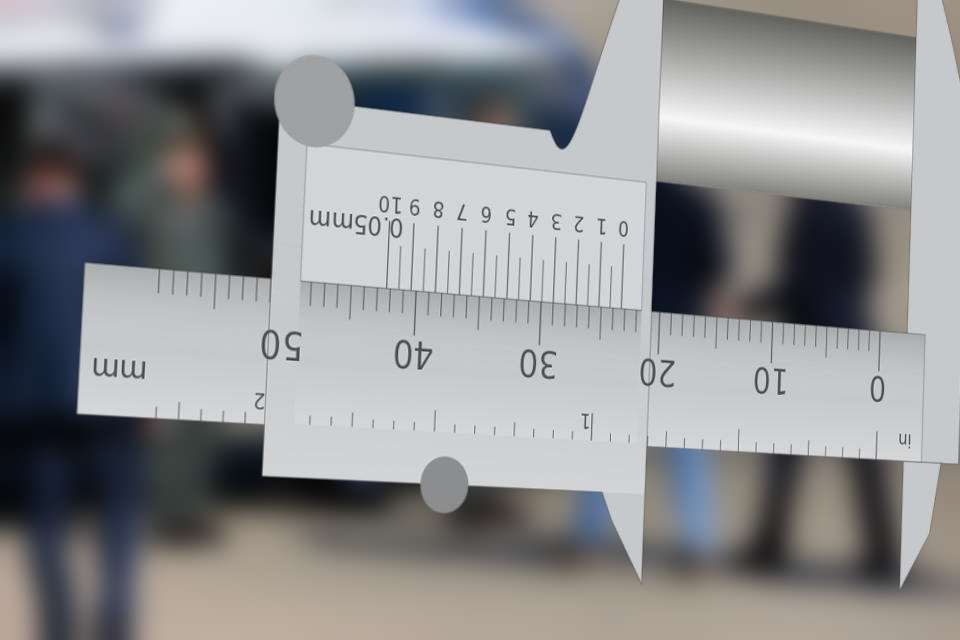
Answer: 23.3 mm
